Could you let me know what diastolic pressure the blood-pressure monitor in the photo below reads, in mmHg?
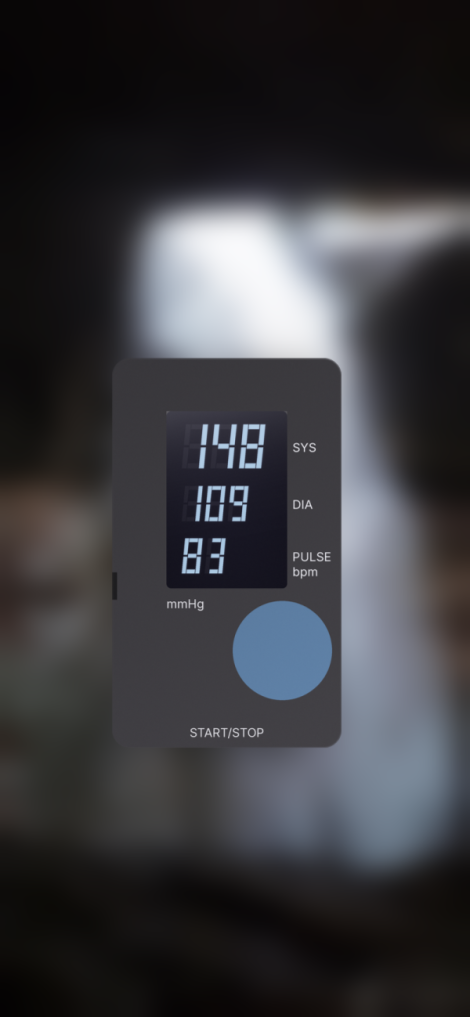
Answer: 109 mmHg
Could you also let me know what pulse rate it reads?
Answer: 83 bpm
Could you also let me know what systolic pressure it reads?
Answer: 148 mmHg
